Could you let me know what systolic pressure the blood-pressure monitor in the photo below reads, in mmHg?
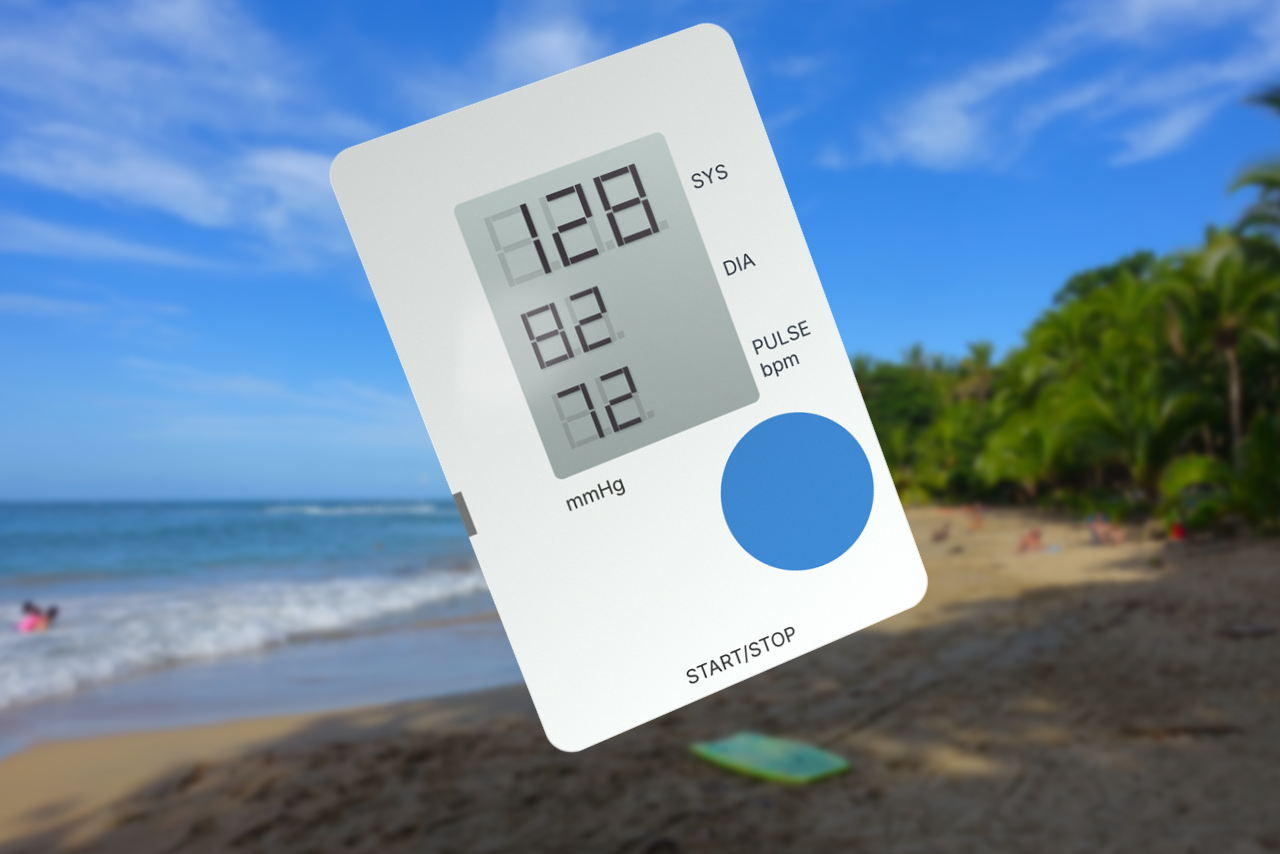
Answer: 128 mmHg
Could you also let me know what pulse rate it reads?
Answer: 72 bpm
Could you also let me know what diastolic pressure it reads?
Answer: 82 mmHg
